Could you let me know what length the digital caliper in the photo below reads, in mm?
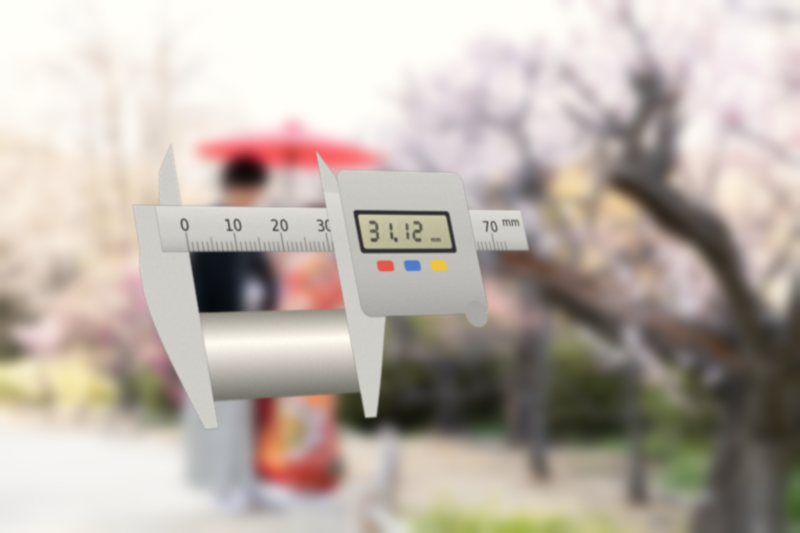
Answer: 31.12 mm
